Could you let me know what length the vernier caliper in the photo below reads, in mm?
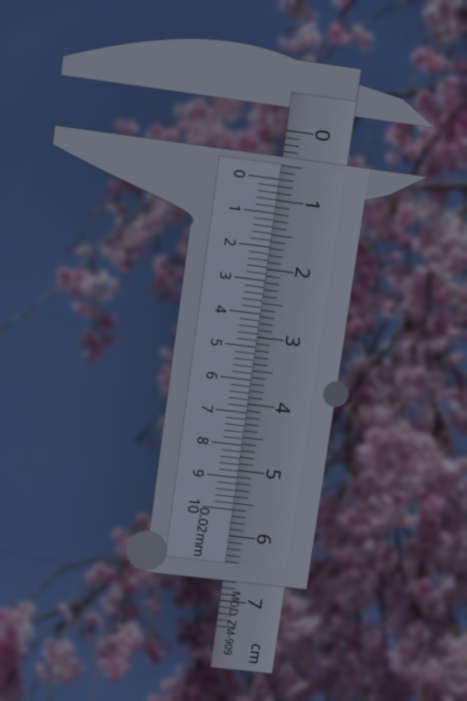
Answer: 7.0 mm
